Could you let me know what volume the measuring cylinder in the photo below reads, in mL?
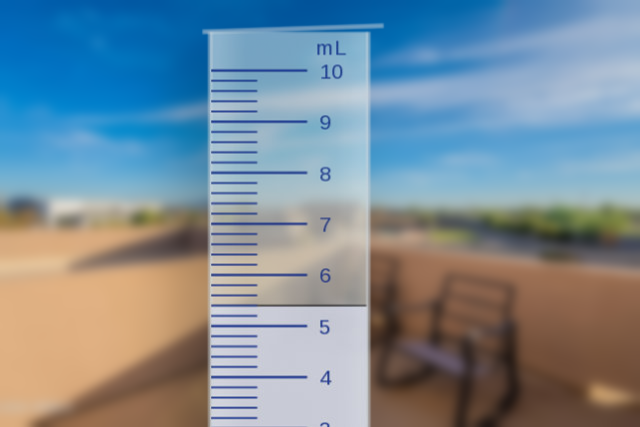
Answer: 5.4 mL
